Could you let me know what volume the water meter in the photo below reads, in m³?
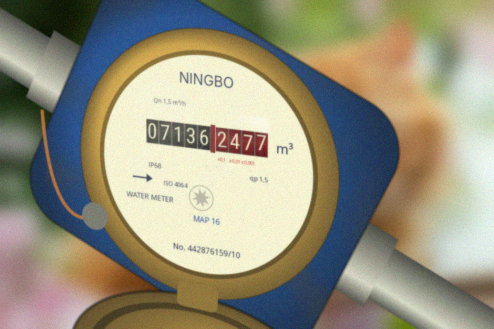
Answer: 7136.2477 m³
